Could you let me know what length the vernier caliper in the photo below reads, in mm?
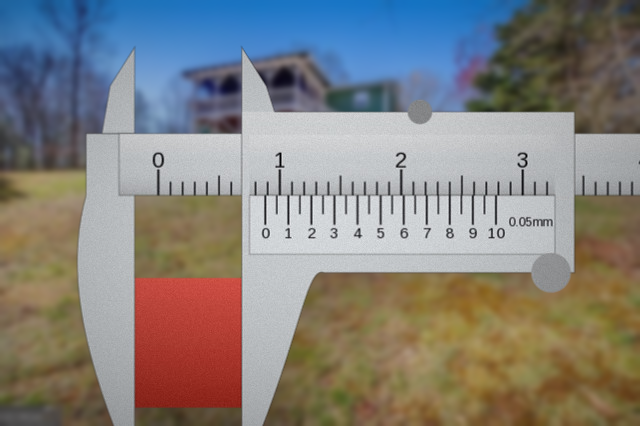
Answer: 8.8 mm
